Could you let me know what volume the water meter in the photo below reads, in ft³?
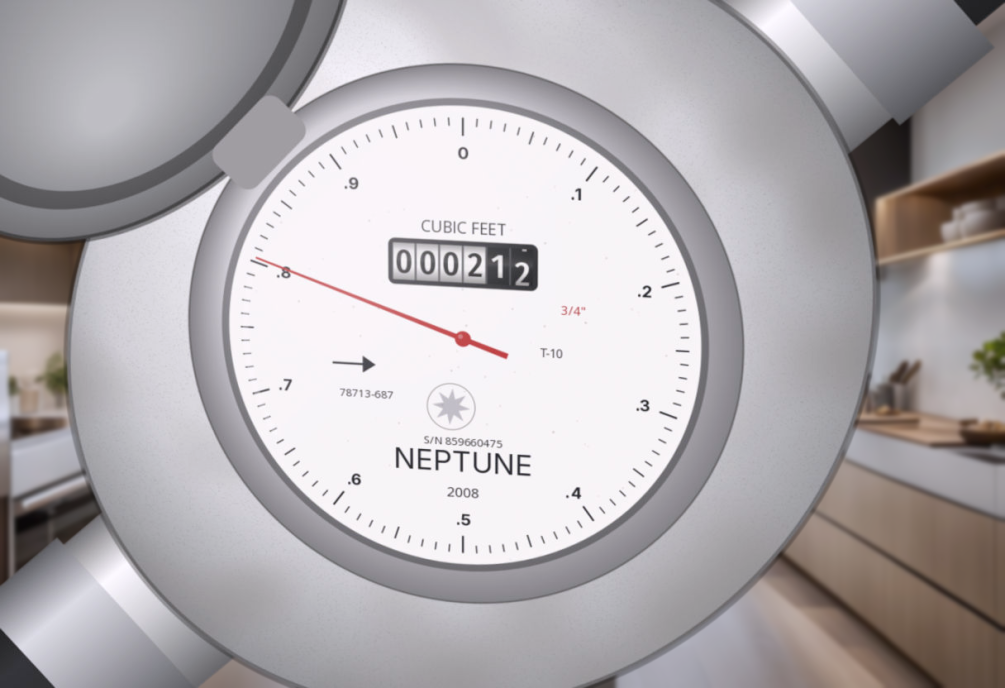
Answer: 211.80 ft³
